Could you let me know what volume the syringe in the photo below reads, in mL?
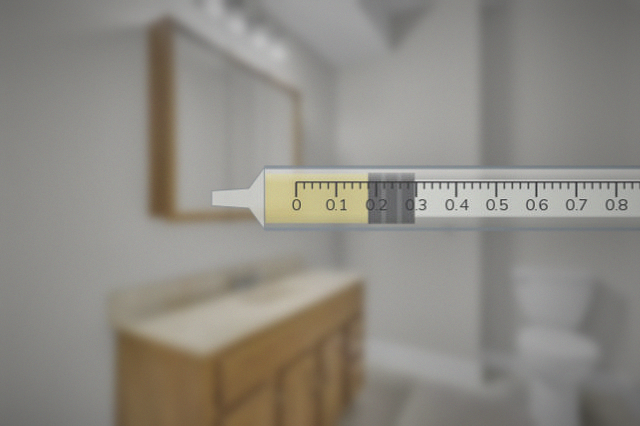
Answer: 0.18 mL
